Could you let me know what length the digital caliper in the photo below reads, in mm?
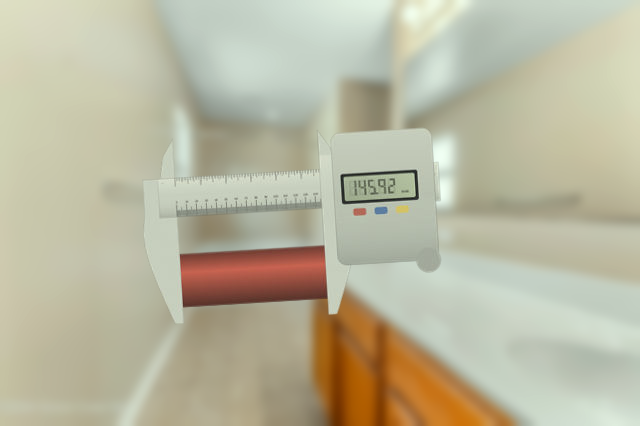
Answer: 145.92 mm
